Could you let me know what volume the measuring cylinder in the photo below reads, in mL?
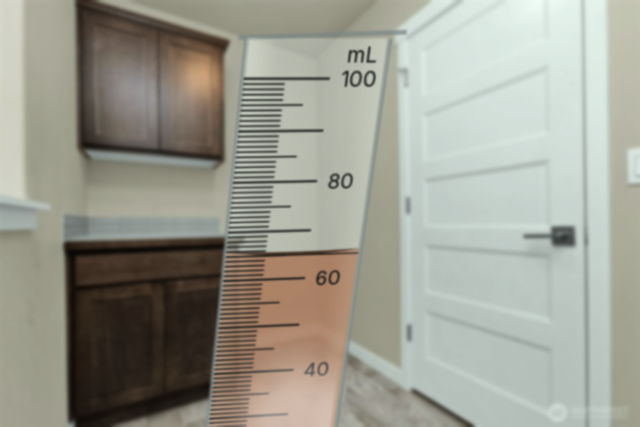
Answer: 65 mL
